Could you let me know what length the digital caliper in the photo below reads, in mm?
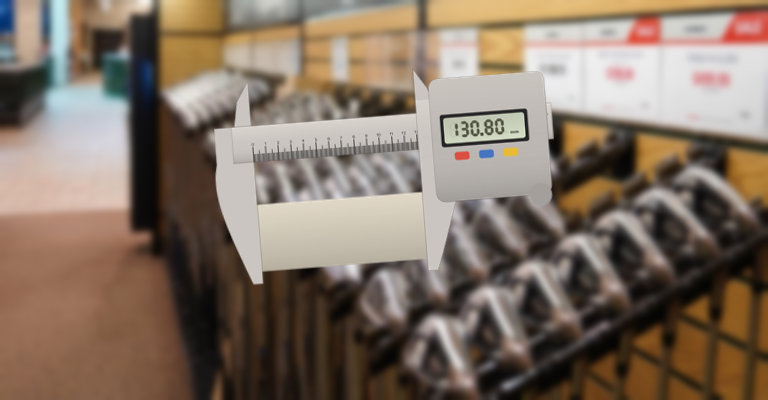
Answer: 130.80 mm
